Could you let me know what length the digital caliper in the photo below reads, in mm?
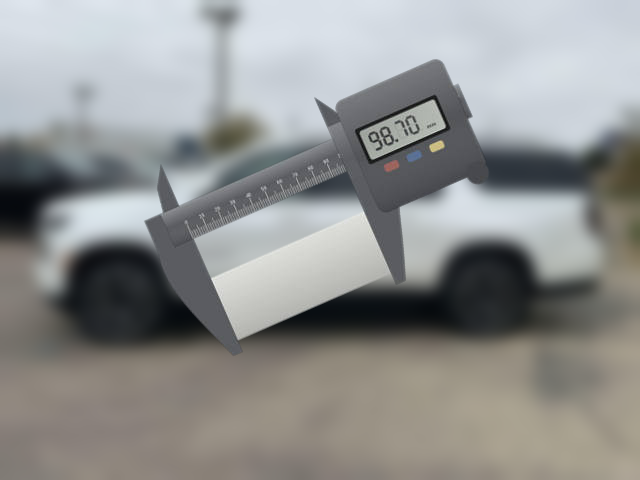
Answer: 98.70 mm
